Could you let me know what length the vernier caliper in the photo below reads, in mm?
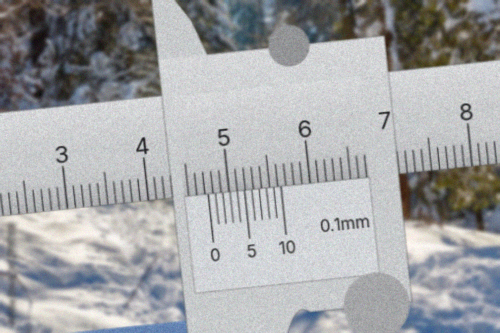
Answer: 47.4 mm
